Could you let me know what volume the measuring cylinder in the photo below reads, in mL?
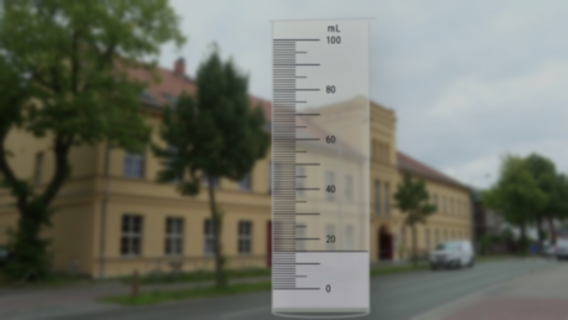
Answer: 15 mL
